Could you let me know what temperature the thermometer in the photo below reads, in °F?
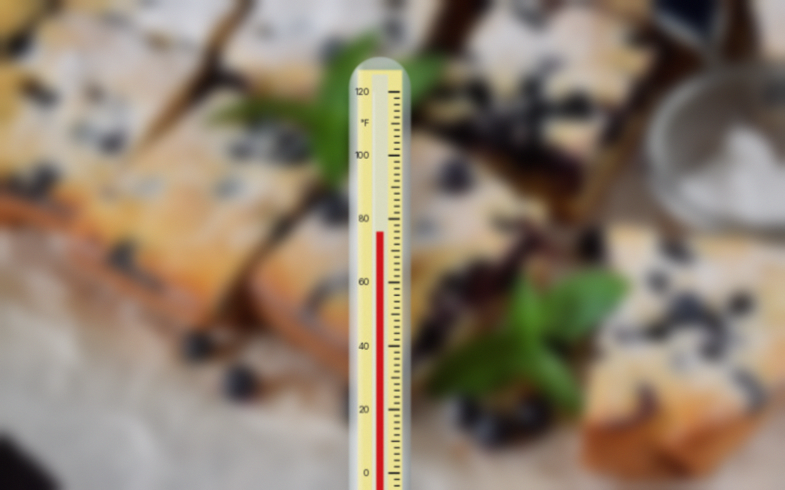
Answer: 76 °F
